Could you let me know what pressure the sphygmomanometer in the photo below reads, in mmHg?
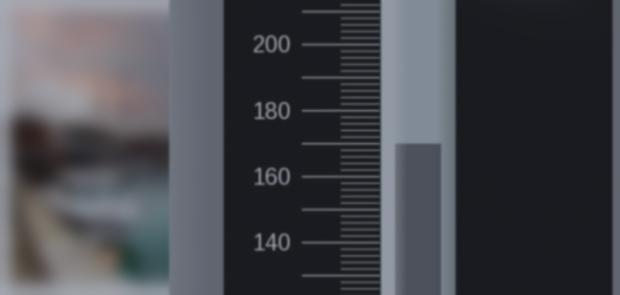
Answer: 170 mmHg
